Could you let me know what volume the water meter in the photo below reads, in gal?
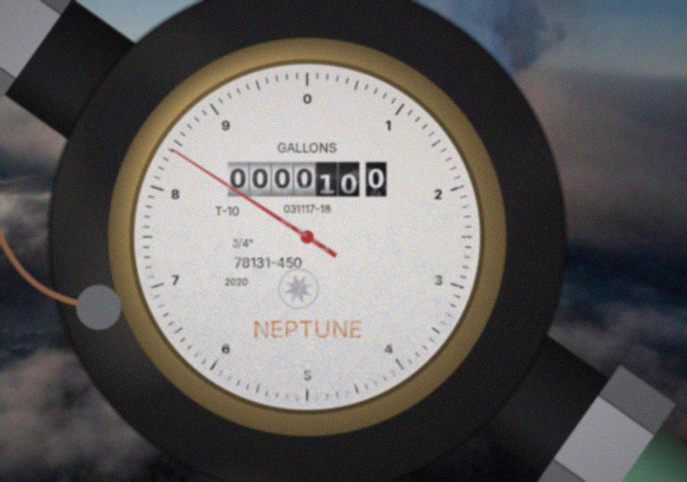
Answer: 98.4 gal
